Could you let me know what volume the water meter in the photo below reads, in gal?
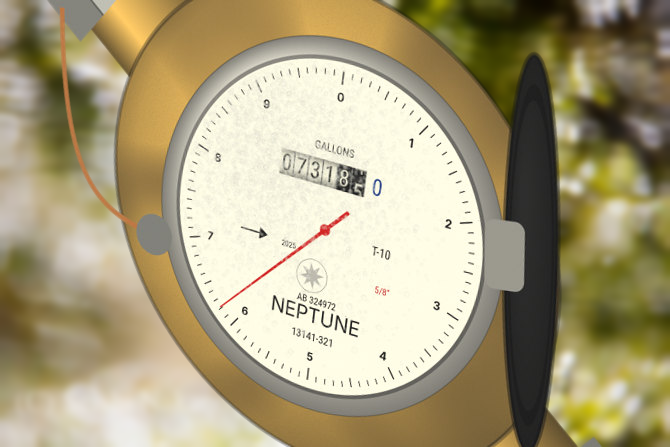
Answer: 731846.2 gal
